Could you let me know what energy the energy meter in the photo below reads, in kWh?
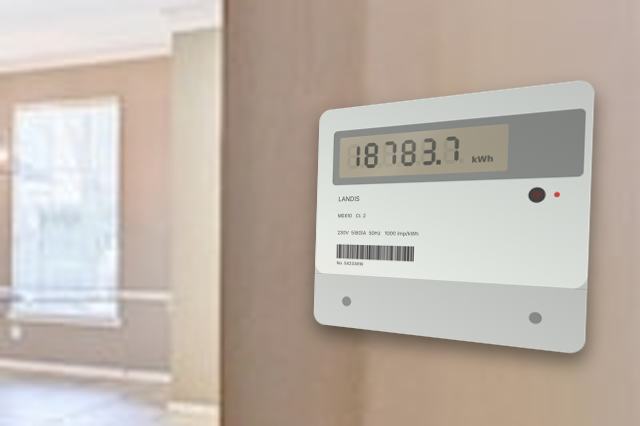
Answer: 18783.7 kWh
